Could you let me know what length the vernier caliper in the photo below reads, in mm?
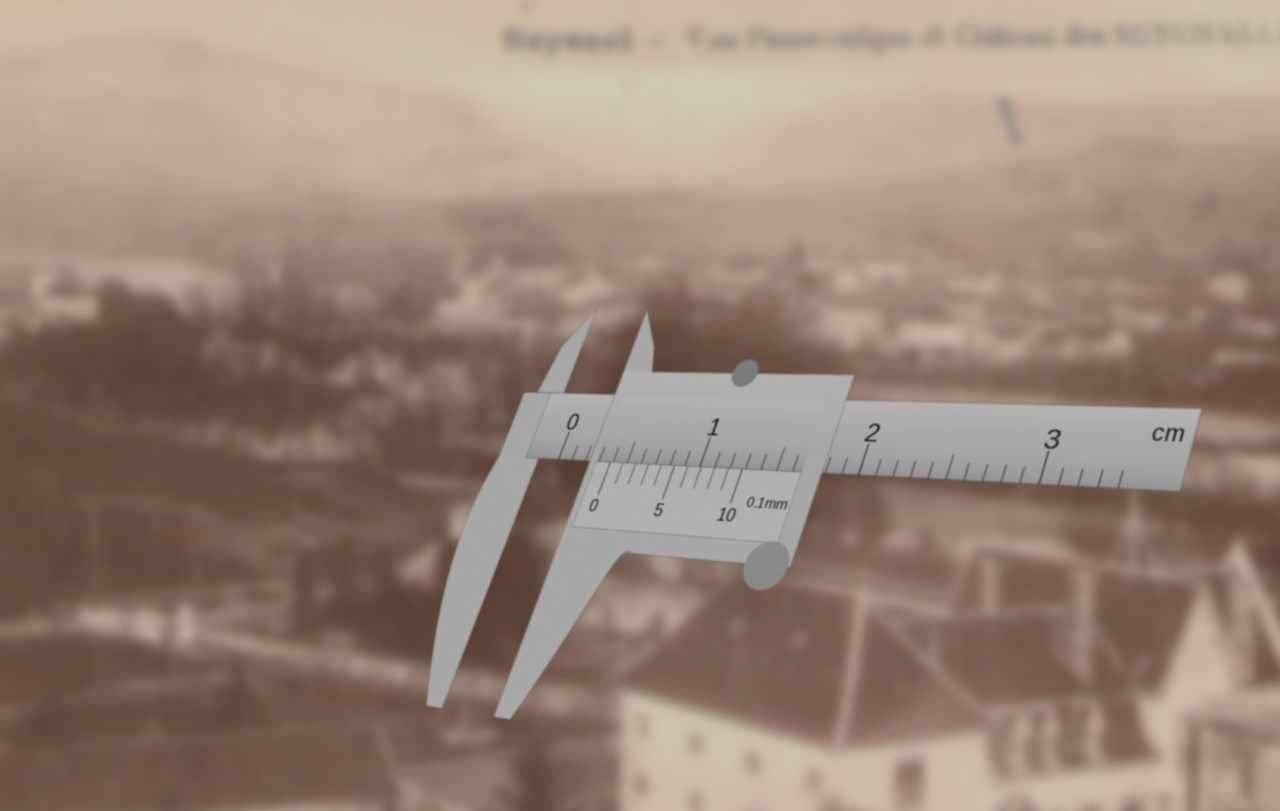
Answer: 3.8 mm
